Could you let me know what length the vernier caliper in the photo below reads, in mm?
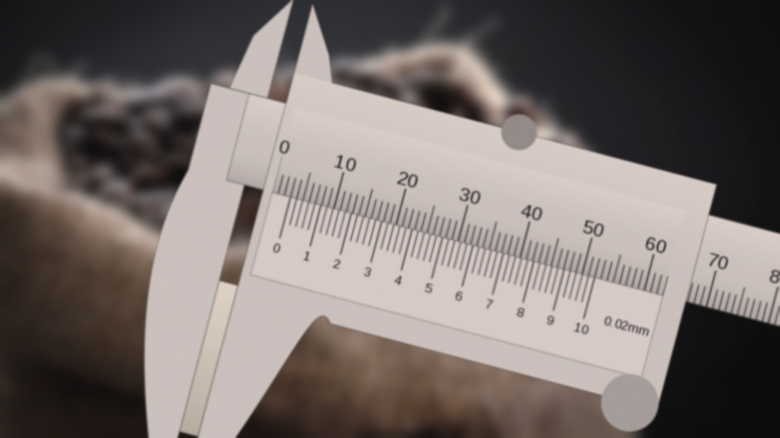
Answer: 3.0 mm
